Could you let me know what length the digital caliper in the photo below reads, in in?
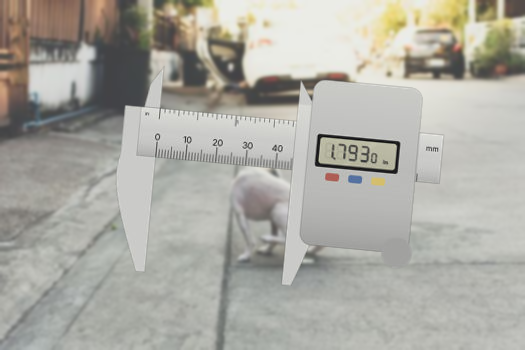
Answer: 1.7930 in
